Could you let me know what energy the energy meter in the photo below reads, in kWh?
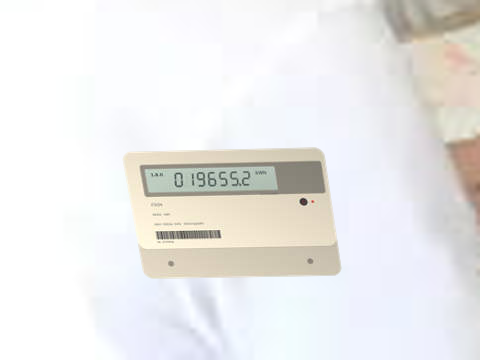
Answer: 19655.2 kWh
